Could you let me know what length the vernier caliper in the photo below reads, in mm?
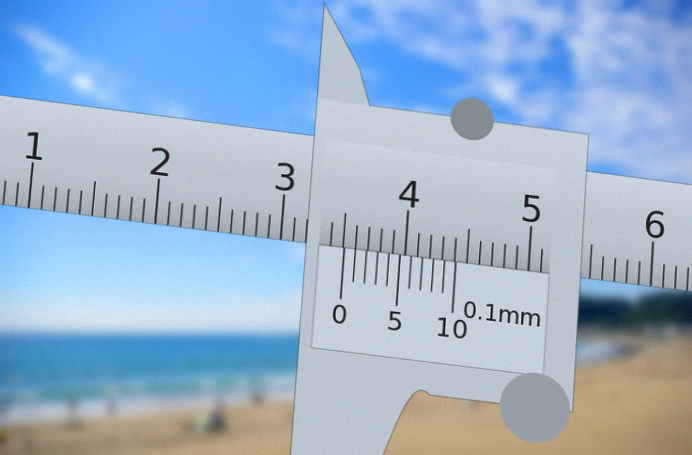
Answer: 35.1 mm
